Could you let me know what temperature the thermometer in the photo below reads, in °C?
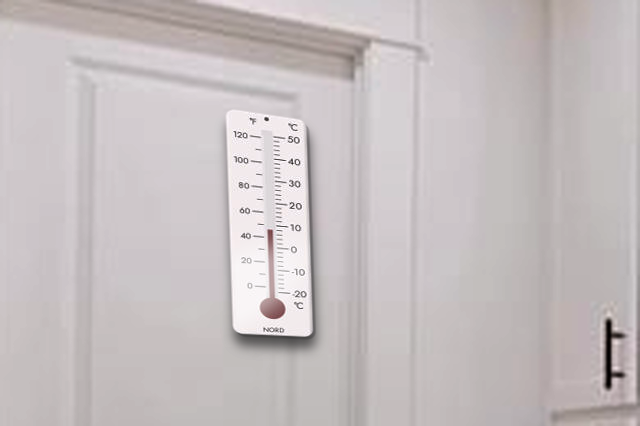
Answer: 8 °C
